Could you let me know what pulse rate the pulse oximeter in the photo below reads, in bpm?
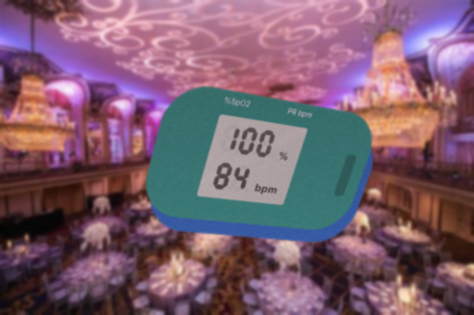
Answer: 84 bpm
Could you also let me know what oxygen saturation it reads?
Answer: 100 %
